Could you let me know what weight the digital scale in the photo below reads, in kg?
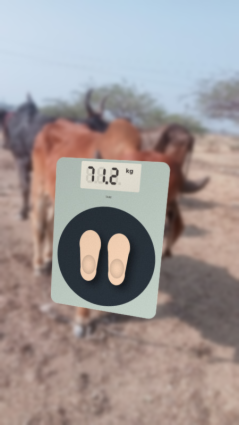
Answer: 71.2 kg
